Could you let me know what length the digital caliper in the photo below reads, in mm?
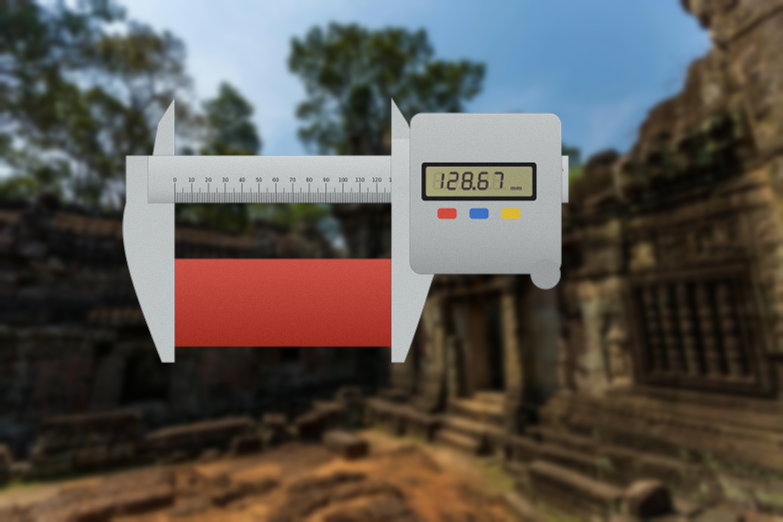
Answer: 128.67 mm
